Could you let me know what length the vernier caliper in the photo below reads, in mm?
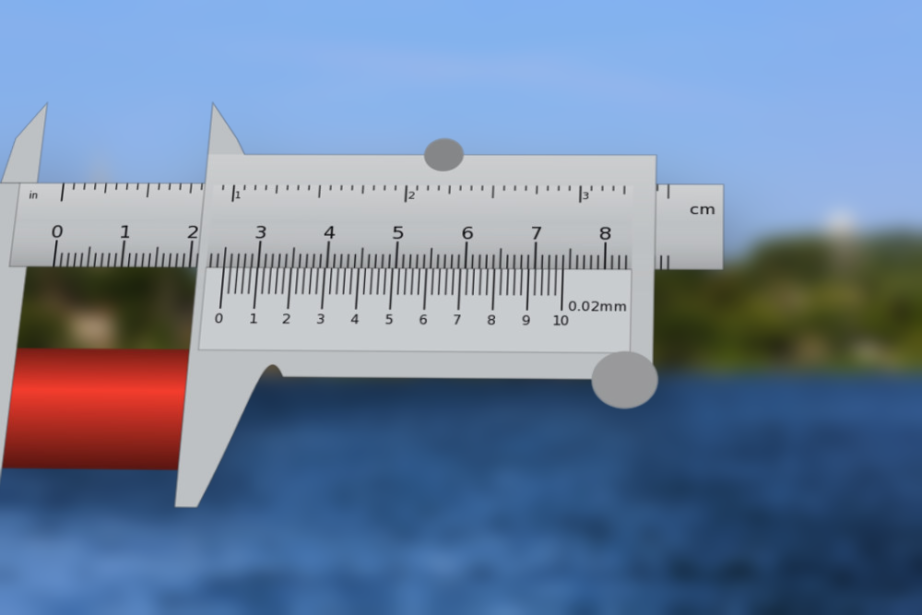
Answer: 25.0 mm
